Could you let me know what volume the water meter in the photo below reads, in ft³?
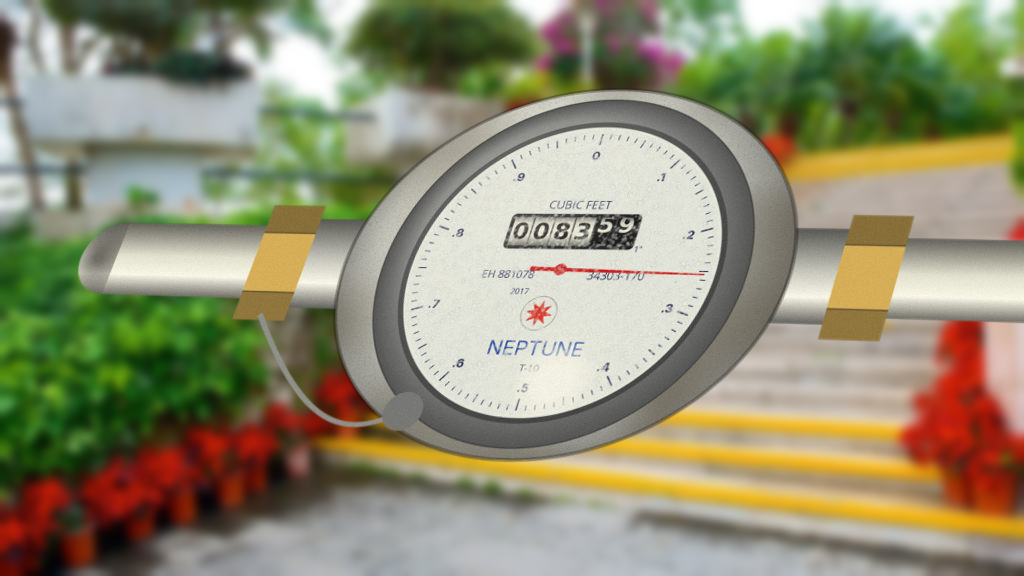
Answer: 8359.25 ft³
